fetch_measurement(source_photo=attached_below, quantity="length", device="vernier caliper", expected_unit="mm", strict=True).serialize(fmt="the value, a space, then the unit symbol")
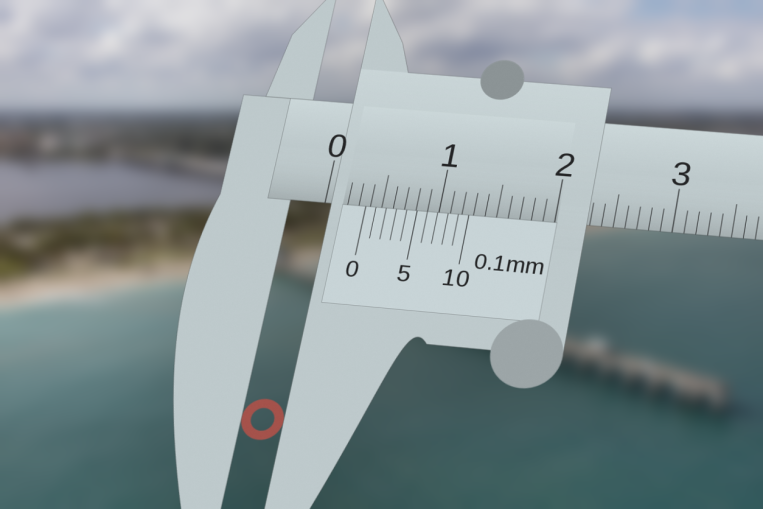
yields 3.6 mm
